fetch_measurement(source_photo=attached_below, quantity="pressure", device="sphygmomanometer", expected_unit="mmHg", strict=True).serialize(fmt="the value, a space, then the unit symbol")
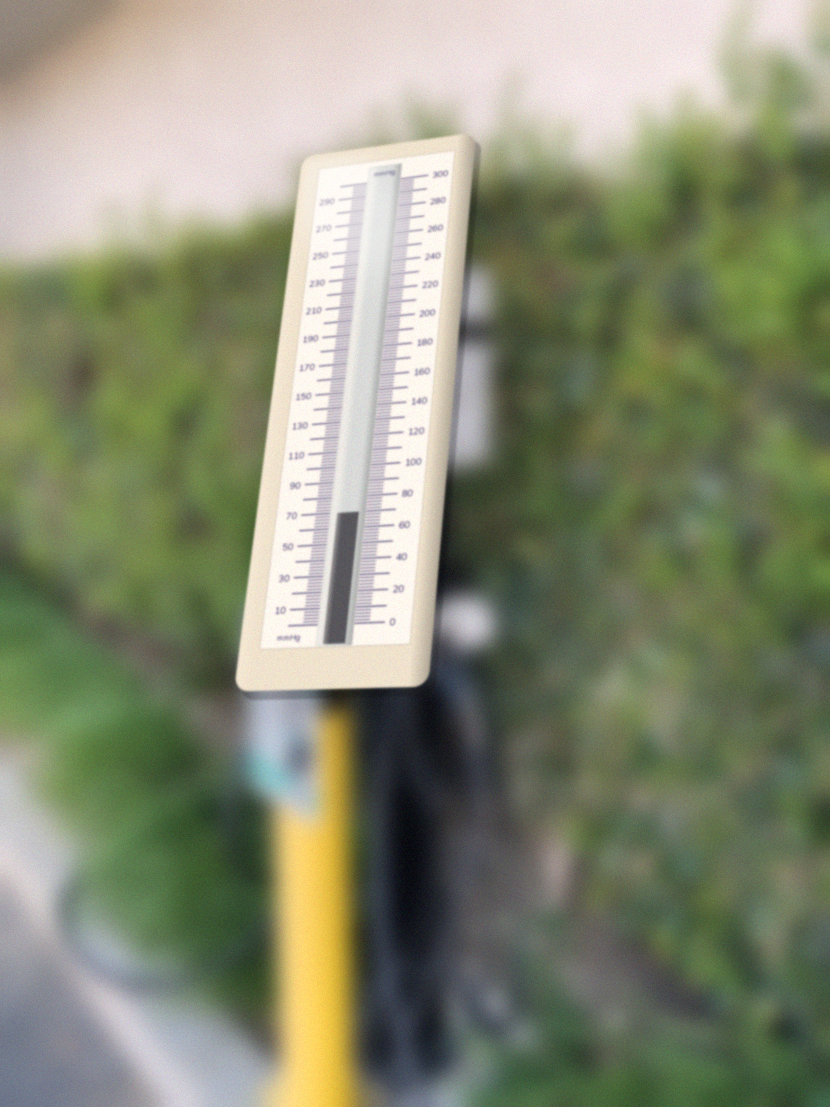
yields 70 mmHg
